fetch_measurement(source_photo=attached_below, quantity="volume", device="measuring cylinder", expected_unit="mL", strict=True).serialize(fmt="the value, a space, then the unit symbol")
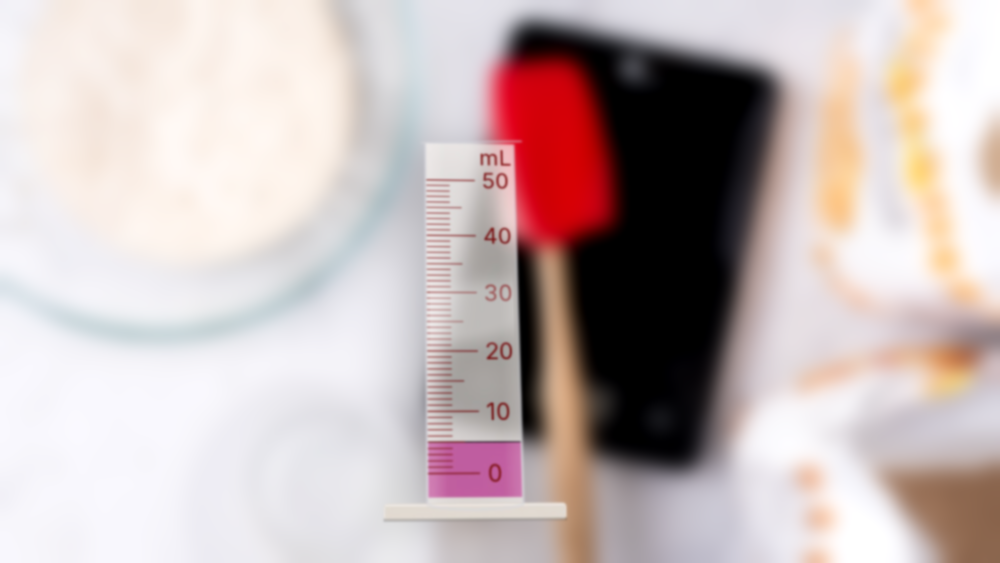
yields 5 mL
